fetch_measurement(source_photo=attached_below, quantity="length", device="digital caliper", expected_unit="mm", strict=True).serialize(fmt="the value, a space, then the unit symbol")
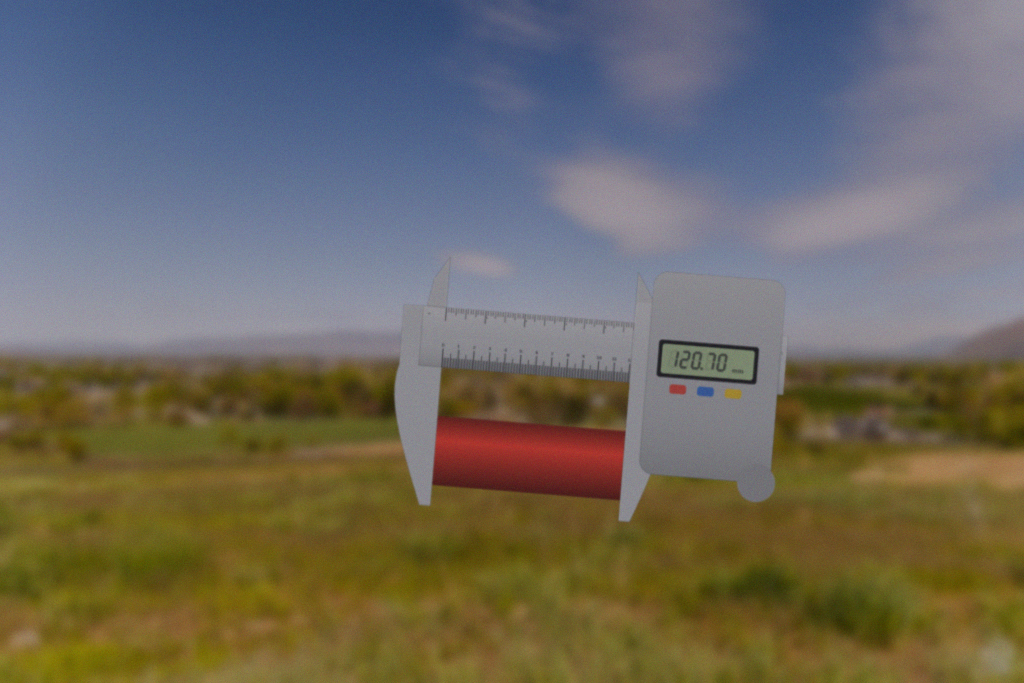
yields 120.70 mm
